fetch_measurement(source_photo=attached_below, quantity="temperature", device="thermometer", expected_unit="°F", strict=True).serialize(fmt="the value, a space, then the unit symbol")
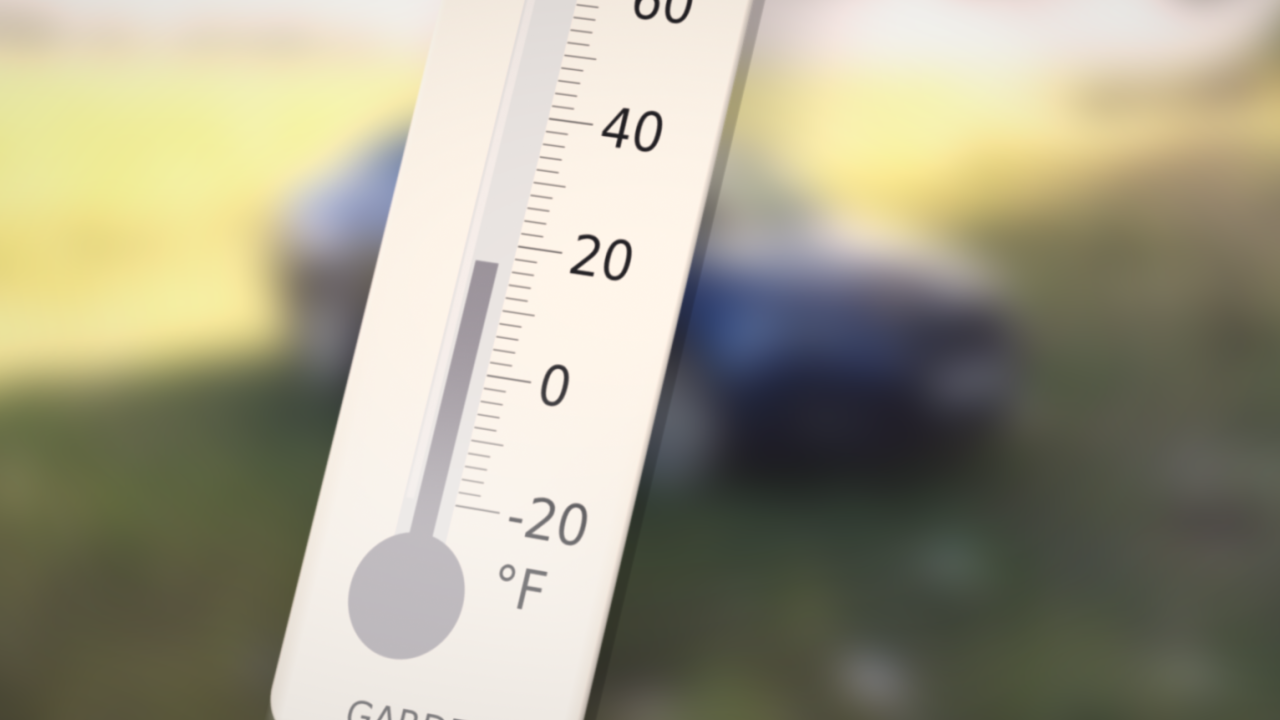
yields 17 °F
